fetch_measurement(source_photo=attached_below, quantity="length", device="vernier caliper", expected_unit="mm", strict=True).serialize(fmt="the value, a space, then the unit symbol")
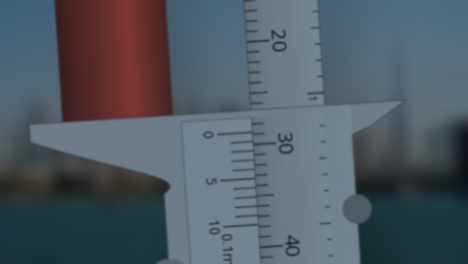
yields 28.8 mm
